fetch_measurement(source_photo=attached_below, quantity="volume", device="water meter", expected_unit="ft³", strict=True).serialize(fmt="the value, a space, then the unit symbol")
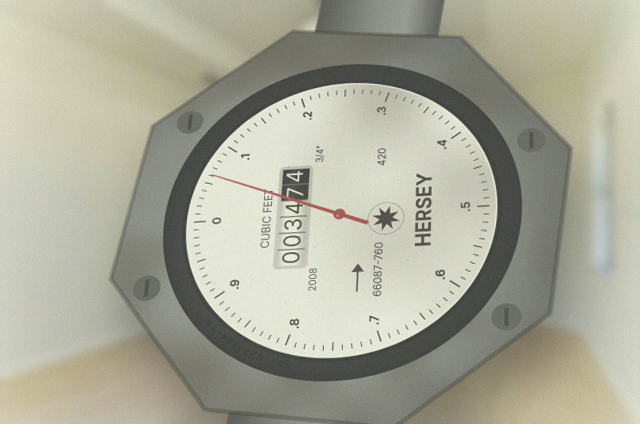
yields 3474.06 ft³
